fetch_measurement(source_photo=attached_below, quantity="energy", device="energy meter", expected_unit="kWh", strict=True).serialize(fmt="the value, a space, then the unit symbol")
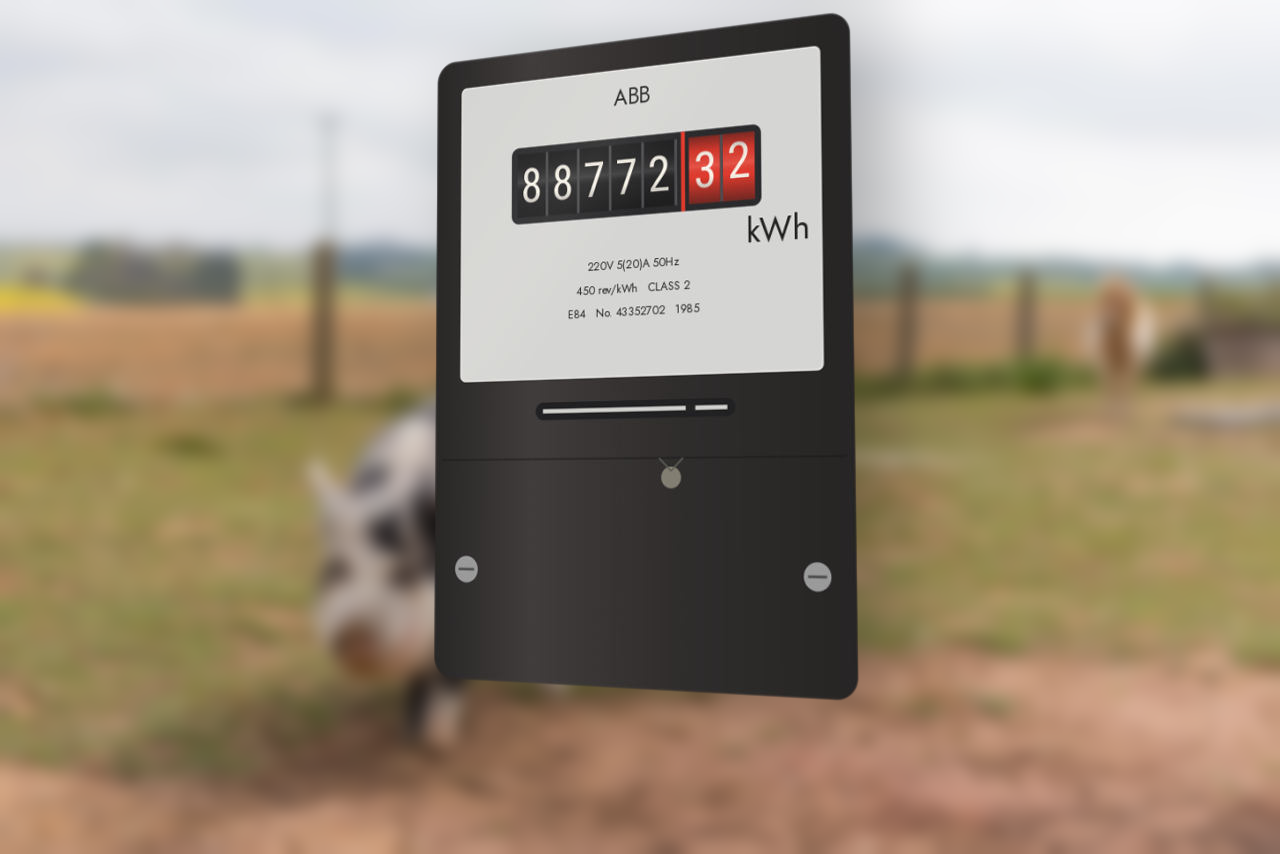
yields 88772.32 kWh
